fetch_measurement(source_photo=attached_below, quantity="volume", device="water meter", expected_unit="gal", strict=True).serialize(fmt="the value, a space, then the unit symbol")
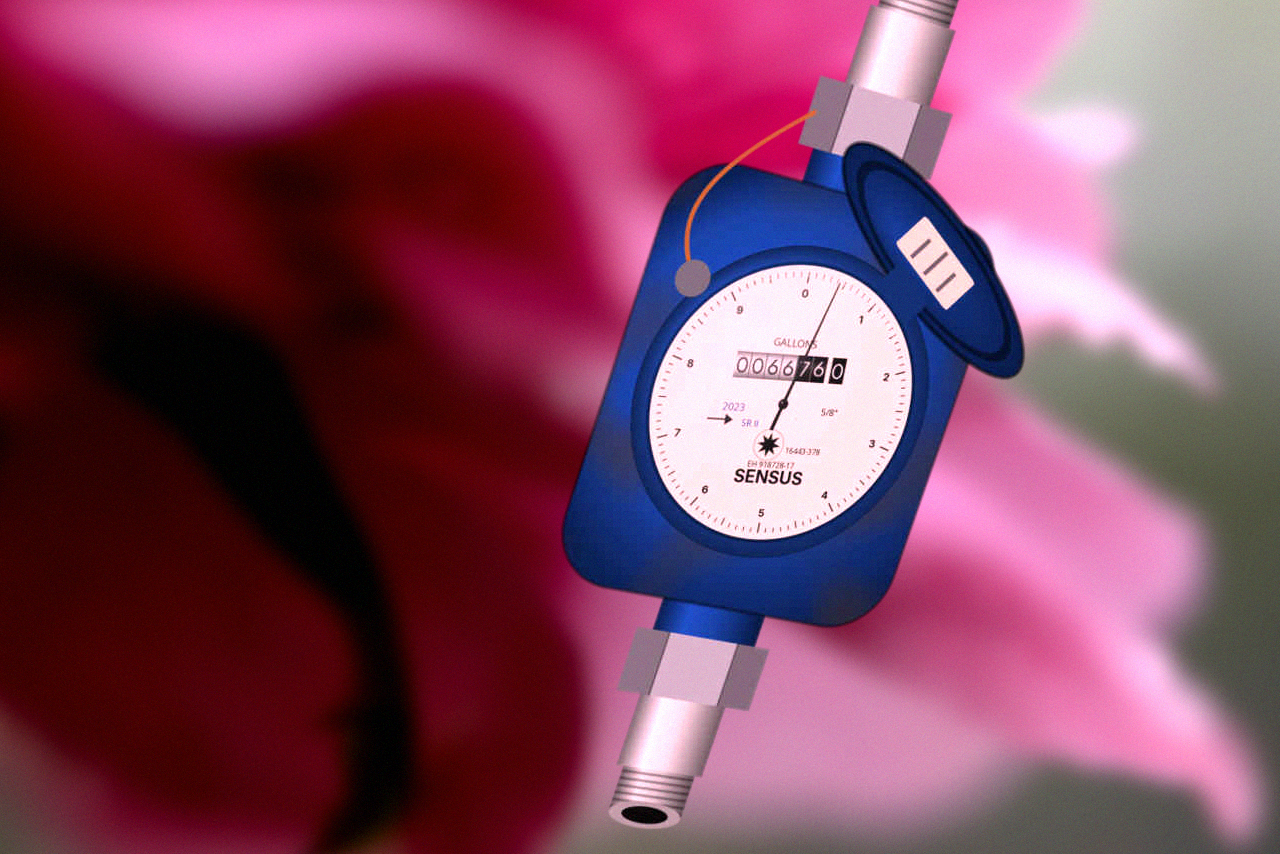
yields 66760.4 gal
